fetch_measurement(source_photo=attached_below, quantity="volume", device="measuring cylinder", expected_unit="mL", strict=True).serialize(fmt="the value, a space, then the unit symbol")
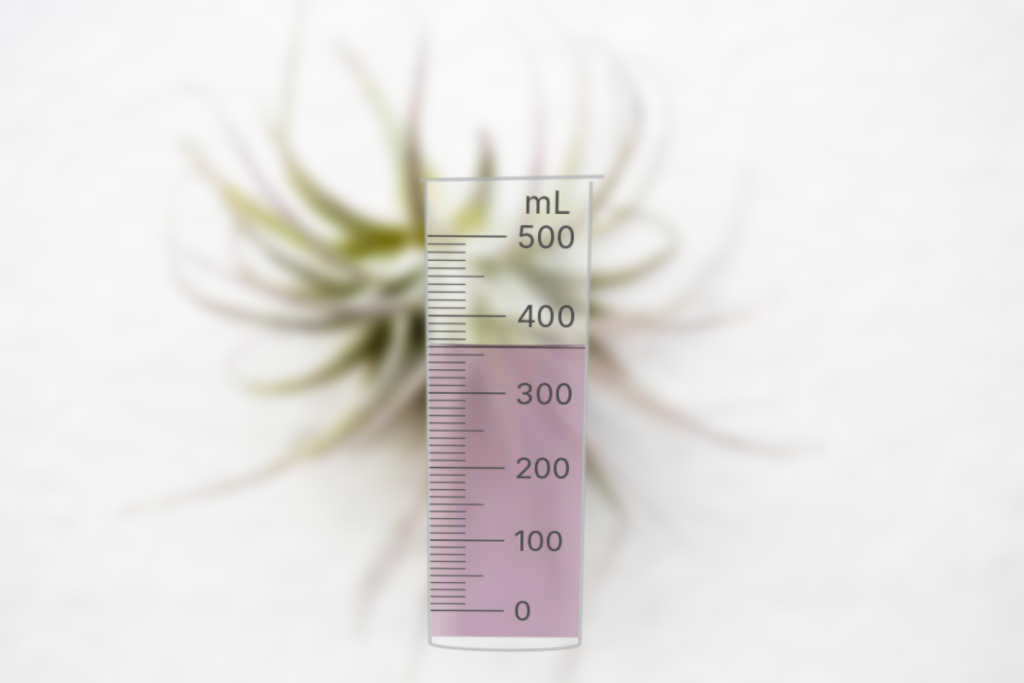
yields 360 mL
